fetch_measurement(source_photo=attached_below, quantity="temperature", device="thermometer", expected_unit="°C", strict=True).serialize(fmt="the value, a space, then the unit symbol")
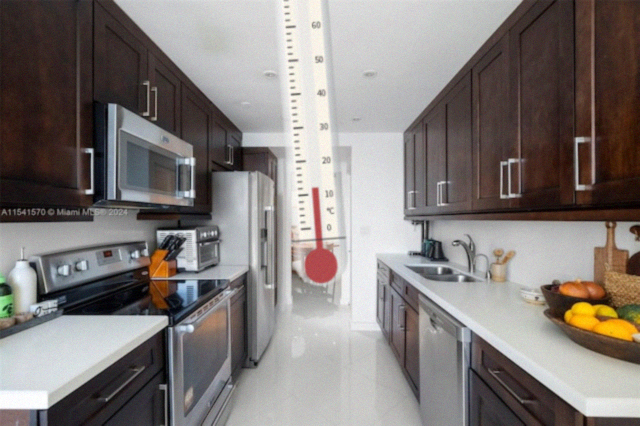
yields 12 °C
